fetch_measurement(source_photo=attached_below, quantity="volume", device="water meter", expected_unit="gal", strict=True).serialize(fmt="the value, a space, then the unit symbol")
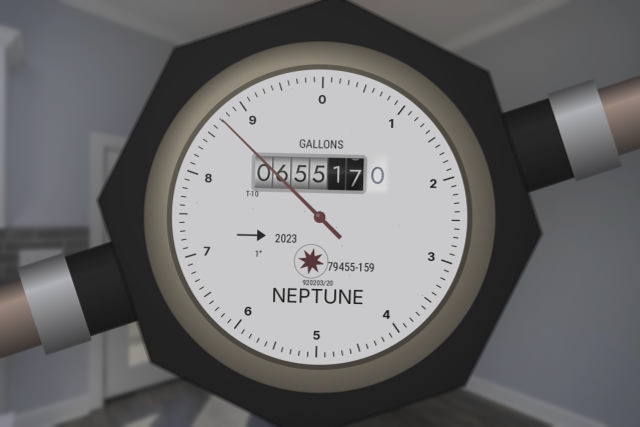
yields 655168.7 gal
